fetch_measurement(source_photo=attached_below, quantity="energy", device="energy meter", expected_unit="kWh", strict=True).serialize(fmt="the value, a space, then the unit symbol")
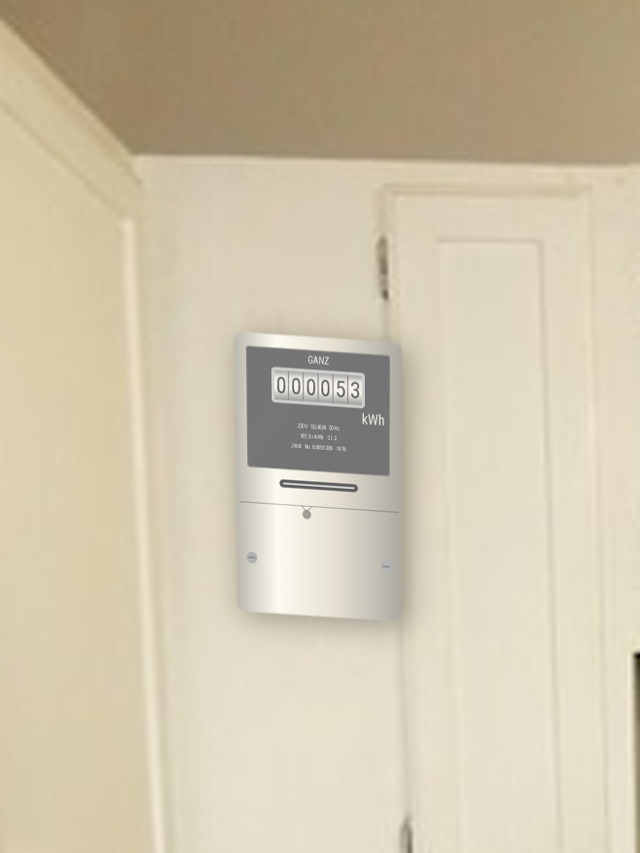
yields 53 kWh
